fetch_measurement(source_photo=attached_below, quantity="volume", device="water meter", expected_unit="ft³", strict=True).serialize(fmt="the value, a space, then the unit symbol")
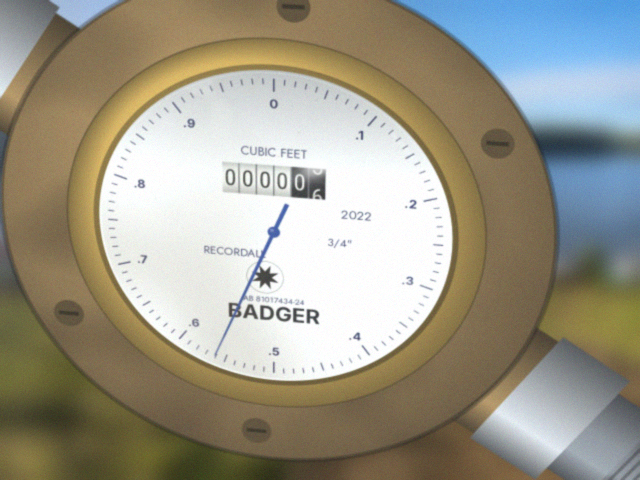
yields 5.56 ft³
